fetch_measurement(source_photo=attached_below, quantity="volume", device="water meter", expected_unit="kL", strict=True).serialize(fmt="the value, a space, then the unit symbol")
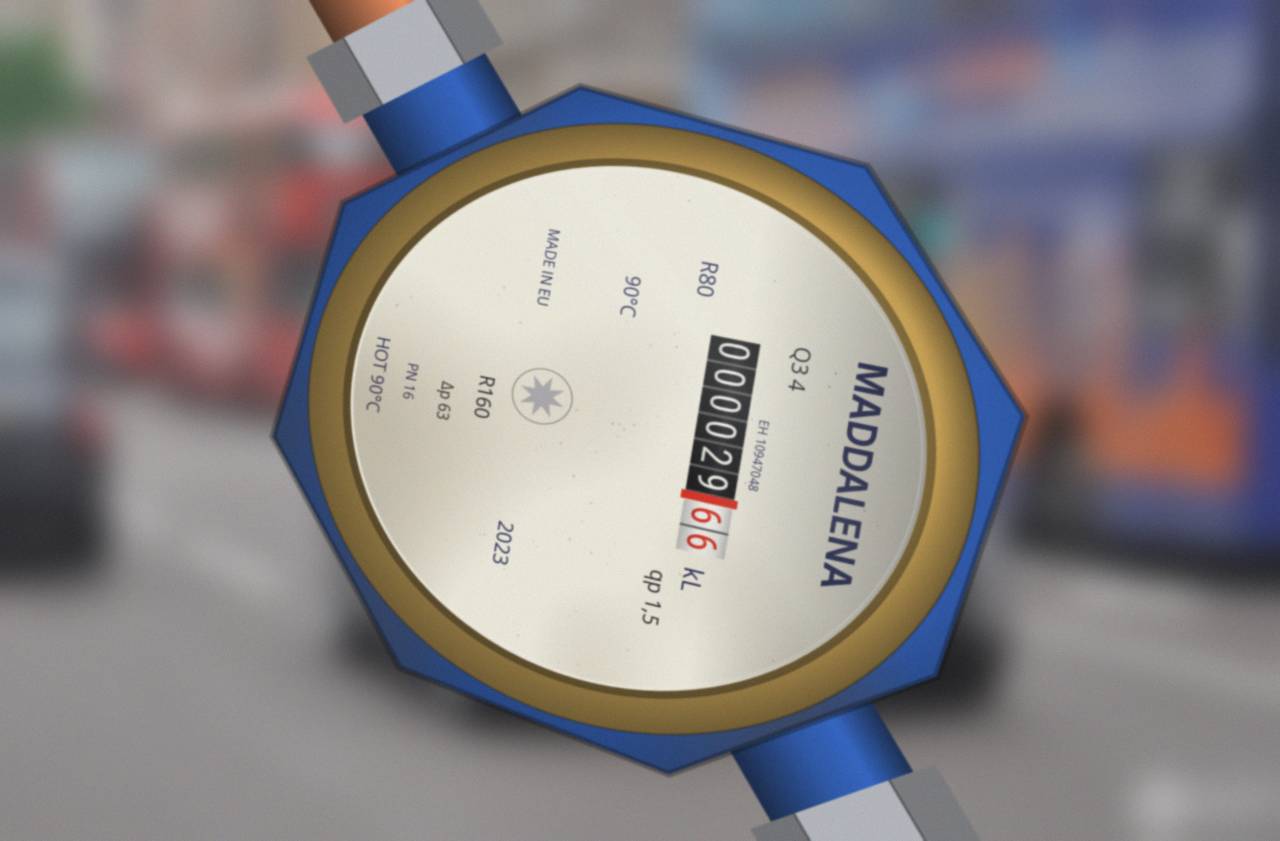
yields 29.66 kL
